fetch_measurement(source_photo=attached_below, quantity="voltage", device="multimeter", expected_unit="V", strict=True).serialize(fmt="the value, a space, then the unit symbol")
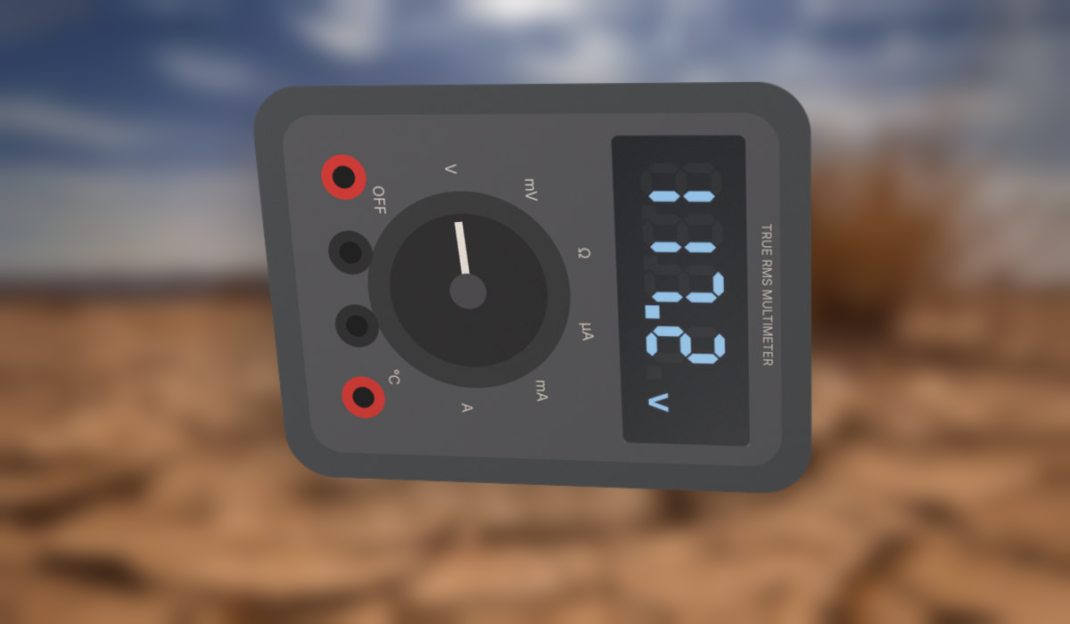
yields 117.2 V
